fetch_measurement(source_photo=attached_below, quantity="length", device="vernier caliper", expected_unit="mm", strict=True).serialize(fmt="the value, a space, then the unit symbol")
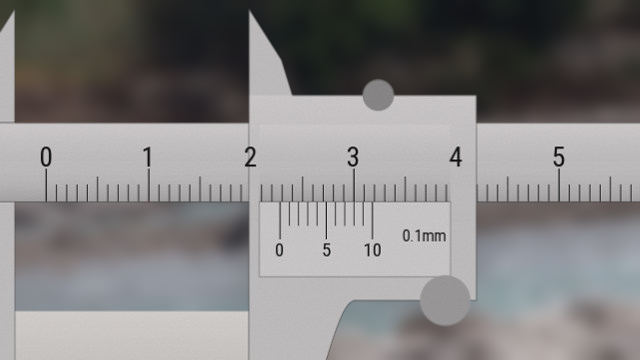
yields 22.8 mm
